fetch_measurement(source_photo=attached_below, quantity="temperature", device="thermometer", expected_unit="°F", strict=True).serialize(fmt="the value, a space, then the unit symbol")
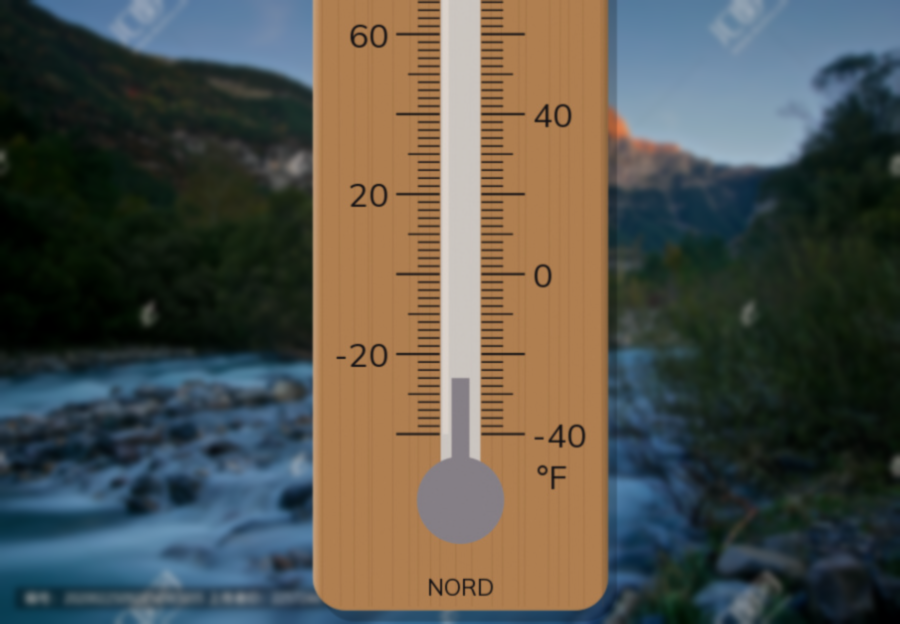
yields -26 °F
